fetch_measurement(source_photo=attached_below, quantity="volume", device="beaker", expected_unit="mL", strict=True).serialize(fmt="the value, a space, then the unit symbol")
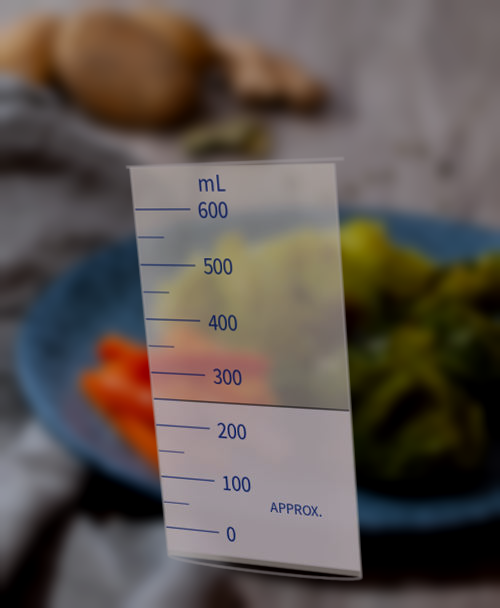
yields 250 mL
